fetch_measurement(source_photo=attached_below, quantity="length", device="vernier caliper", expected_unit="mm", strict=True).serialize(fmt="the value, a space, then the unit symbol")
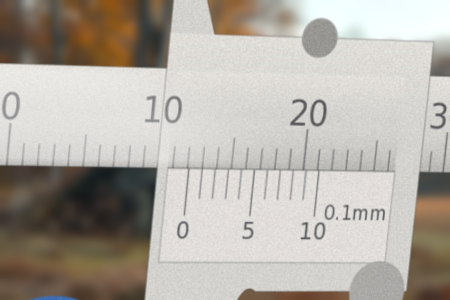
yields 12.1 mm
